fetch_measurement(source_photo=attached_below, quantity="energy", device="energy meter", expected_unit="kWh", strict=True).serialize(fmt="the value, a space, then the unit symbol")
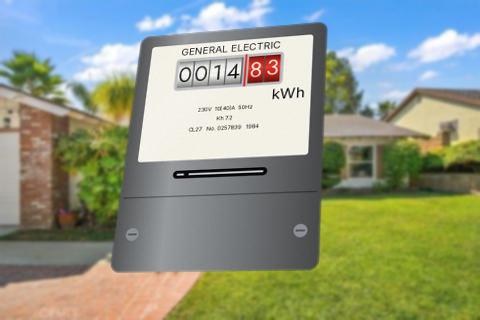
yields 14.83 kWh
